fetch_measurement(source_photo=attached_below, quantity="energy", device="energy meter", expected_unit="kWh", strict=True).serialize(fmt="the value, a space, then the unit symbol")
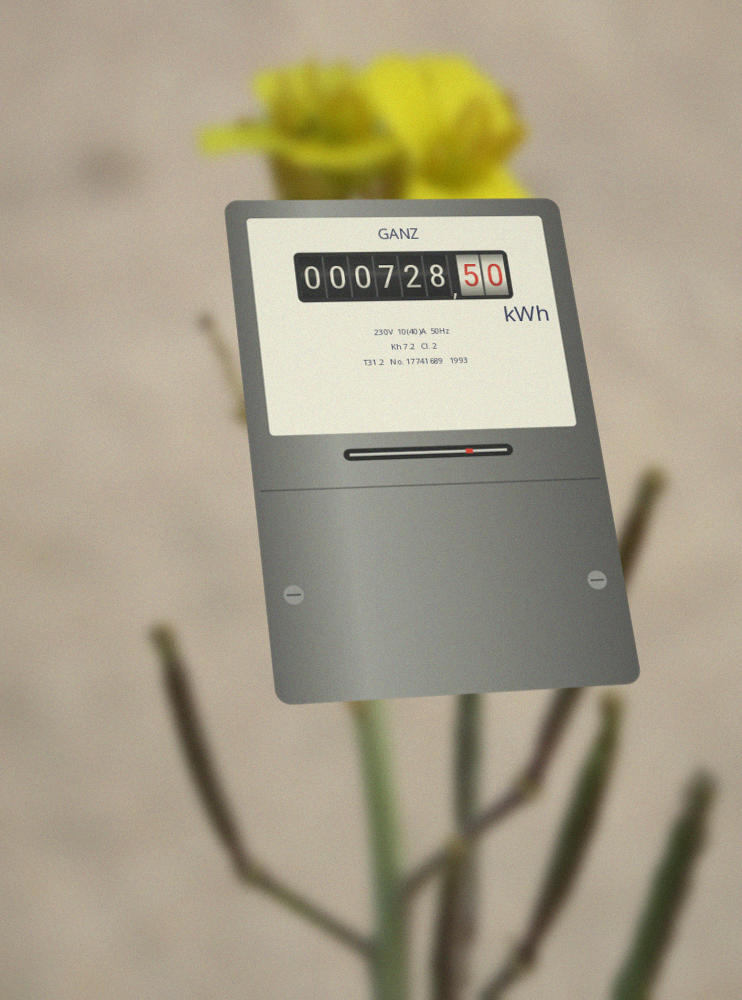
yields 728.50 kWh
